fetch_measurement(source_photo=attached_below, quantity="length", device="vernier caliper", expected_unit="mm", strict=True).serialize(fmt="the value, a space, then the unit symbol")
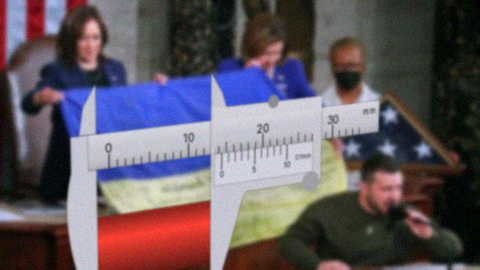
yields 14.4 mm
